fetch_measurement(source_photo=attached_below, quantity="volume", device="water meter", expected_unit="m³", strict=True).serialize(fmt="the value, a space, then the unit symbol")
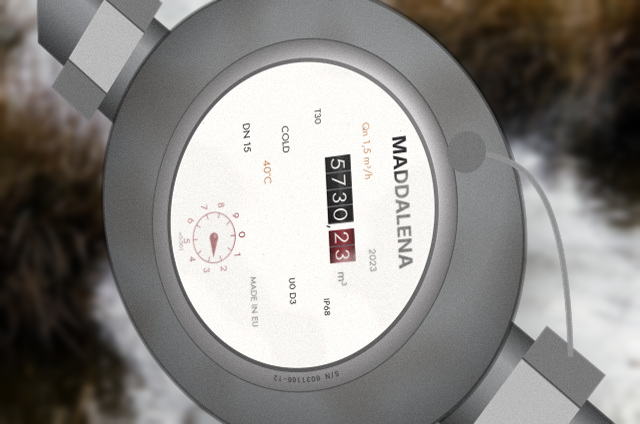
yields 5730.232 m³
